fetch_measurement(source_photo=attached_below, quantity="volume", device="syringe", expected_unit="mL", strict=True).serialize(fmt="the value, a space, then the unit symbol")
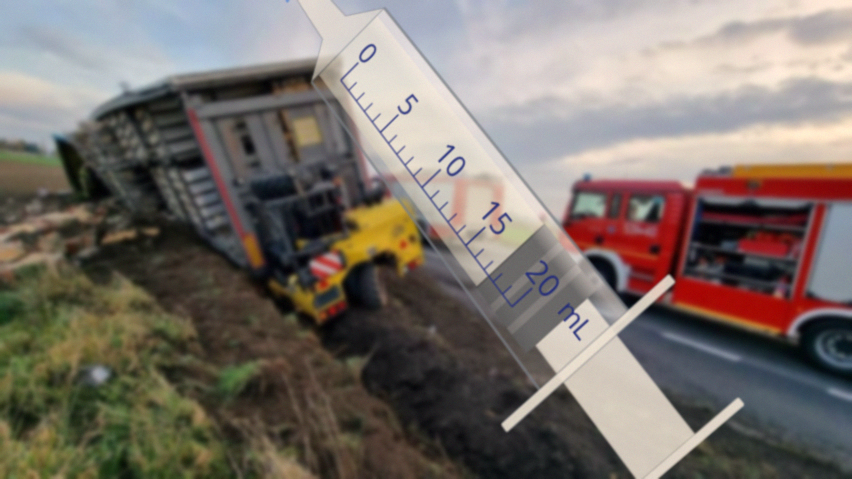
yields 17.5 mL
